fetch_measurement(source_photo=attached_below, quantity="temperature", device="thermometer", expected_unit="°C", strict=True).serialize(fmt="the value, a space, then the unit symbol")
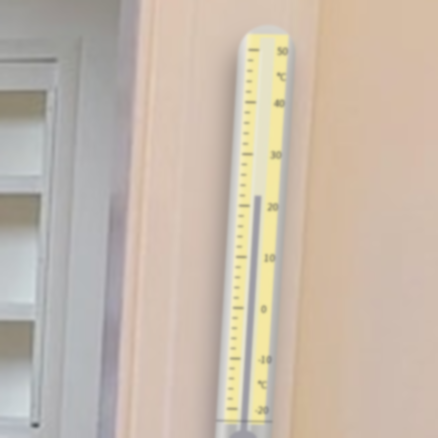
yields 22 °C
